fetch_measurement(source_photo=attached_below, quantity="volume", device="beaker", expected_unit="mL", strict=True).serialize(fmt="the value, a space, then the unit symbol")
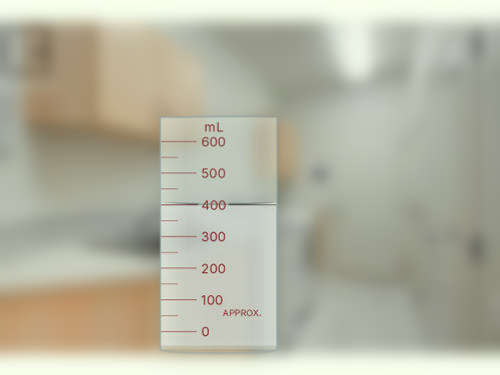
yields 400 mL
